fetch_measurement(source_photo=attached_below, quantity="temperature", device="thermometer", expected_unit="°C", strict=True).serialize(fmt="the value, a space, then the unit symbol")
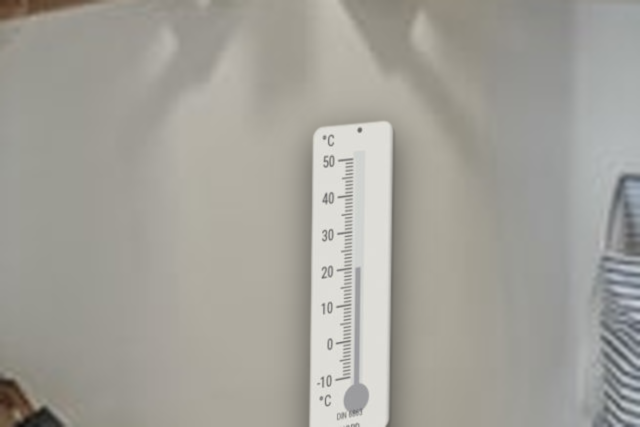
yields 20 °C
